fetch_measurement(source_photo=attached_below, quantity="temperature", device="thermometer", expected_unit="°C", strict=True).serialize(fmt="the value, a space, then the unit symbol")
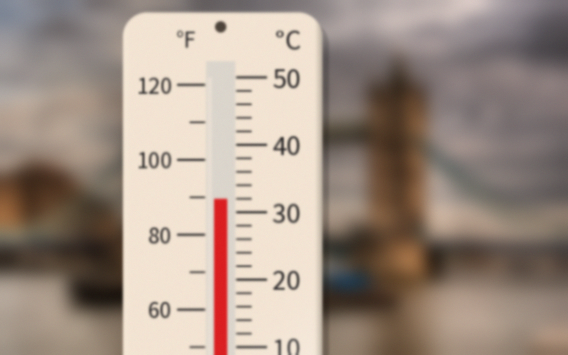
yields 32 °C
